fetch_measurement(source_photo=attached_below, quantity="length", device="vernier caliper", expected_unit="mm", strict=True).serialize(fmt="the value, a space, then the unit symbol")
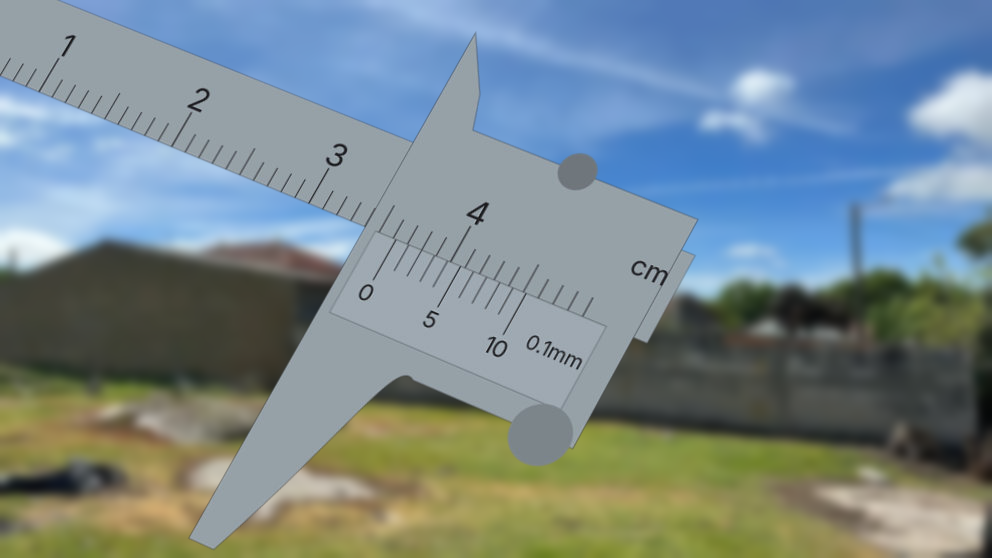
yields 36.2 mm
